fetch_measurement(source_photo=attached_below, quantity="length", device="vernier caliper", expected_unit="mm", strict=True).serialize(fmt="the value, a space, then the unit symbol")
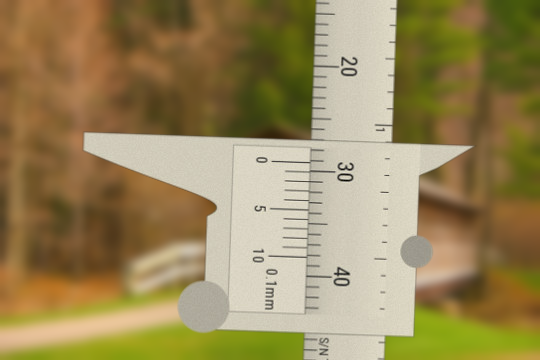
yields 29.2 mm
